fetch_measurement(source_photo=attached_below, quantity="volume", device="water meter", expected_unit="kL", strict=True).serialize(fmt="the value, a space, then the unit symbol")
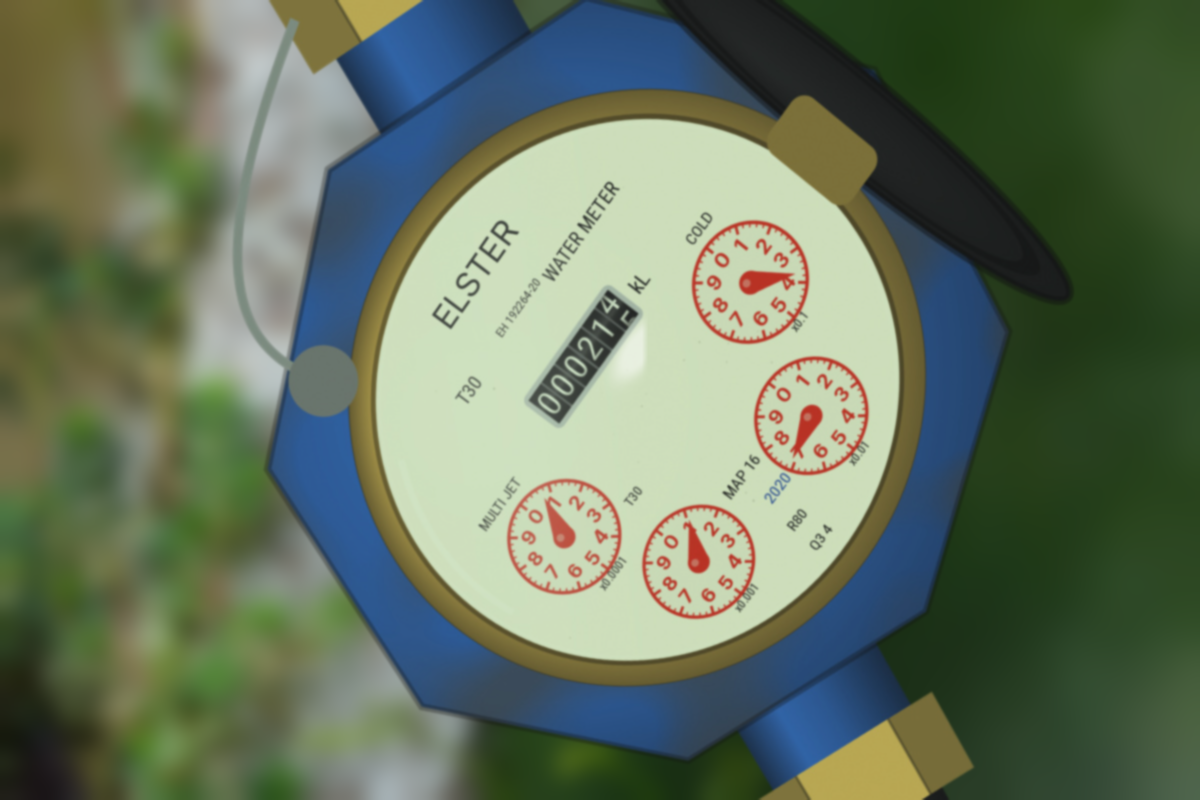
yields 214.3710 kL
